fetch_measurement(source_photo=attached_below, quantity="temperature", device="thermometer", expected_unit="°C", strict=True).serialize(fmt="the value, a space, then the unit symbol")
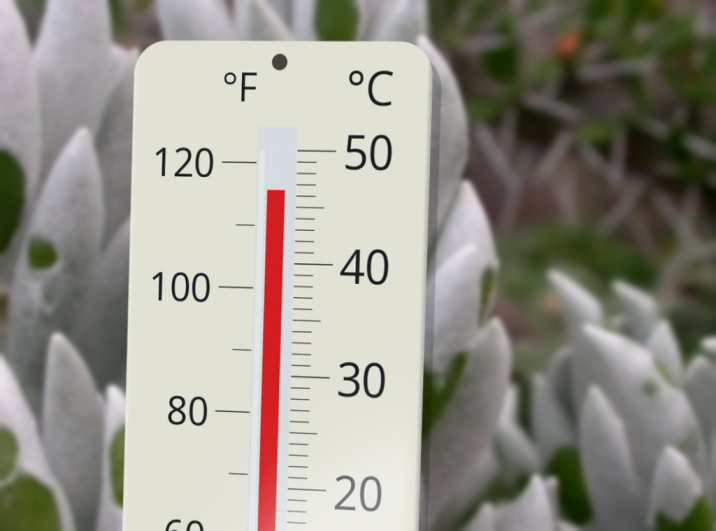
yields 46.5 °C
